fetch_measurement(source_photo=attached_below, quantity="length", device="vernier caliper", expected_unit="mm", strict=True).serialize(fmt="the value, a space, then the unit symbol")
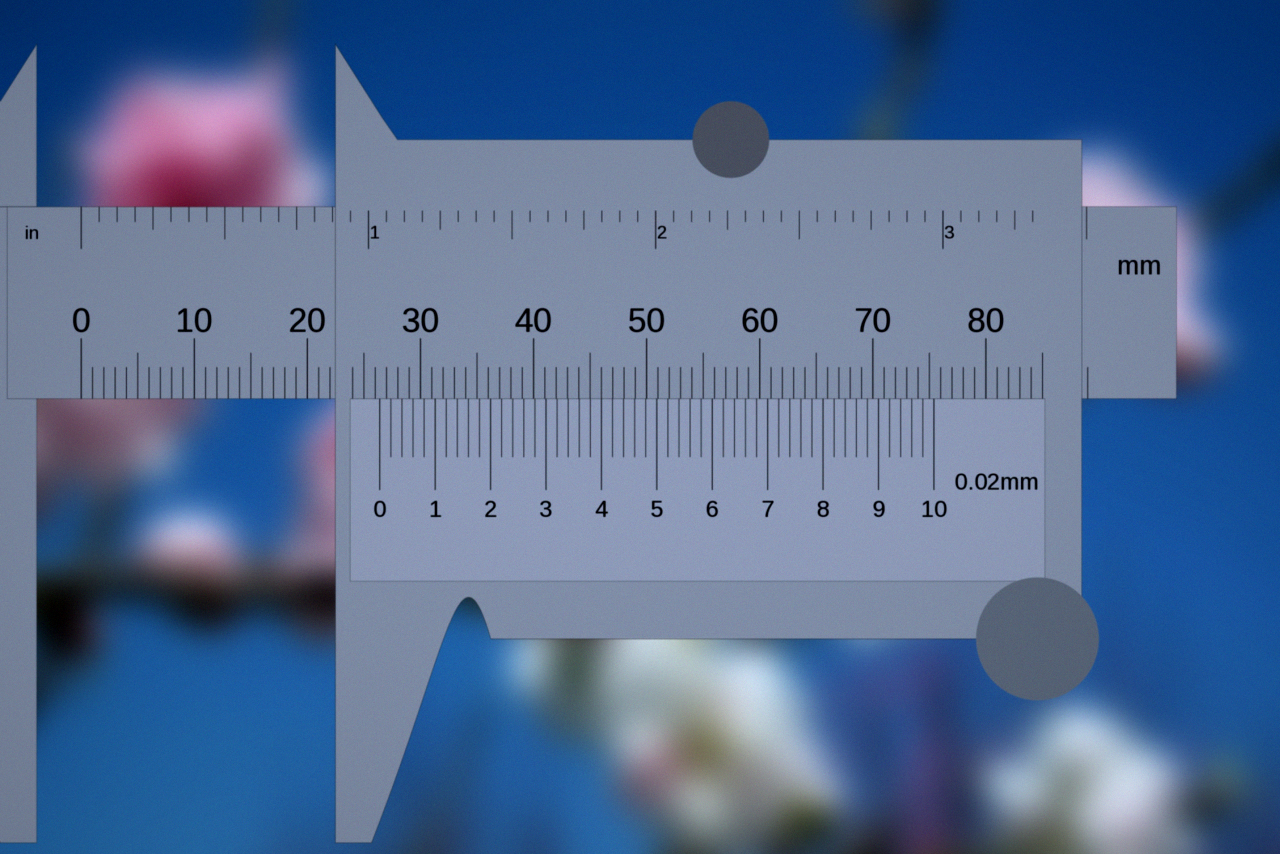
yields 26.4 mm
